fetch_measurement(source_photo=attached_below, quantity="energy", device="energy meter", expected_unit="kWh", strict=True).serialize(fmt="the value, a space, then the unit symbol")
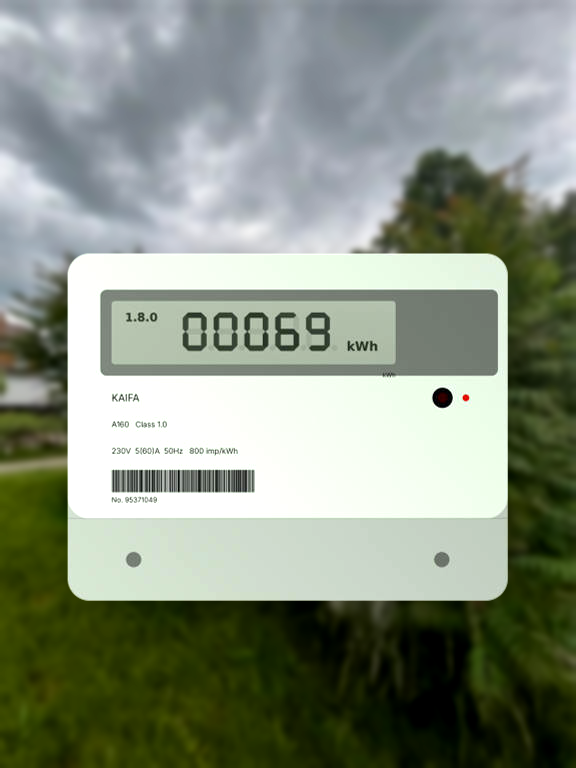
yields 69 kWh
